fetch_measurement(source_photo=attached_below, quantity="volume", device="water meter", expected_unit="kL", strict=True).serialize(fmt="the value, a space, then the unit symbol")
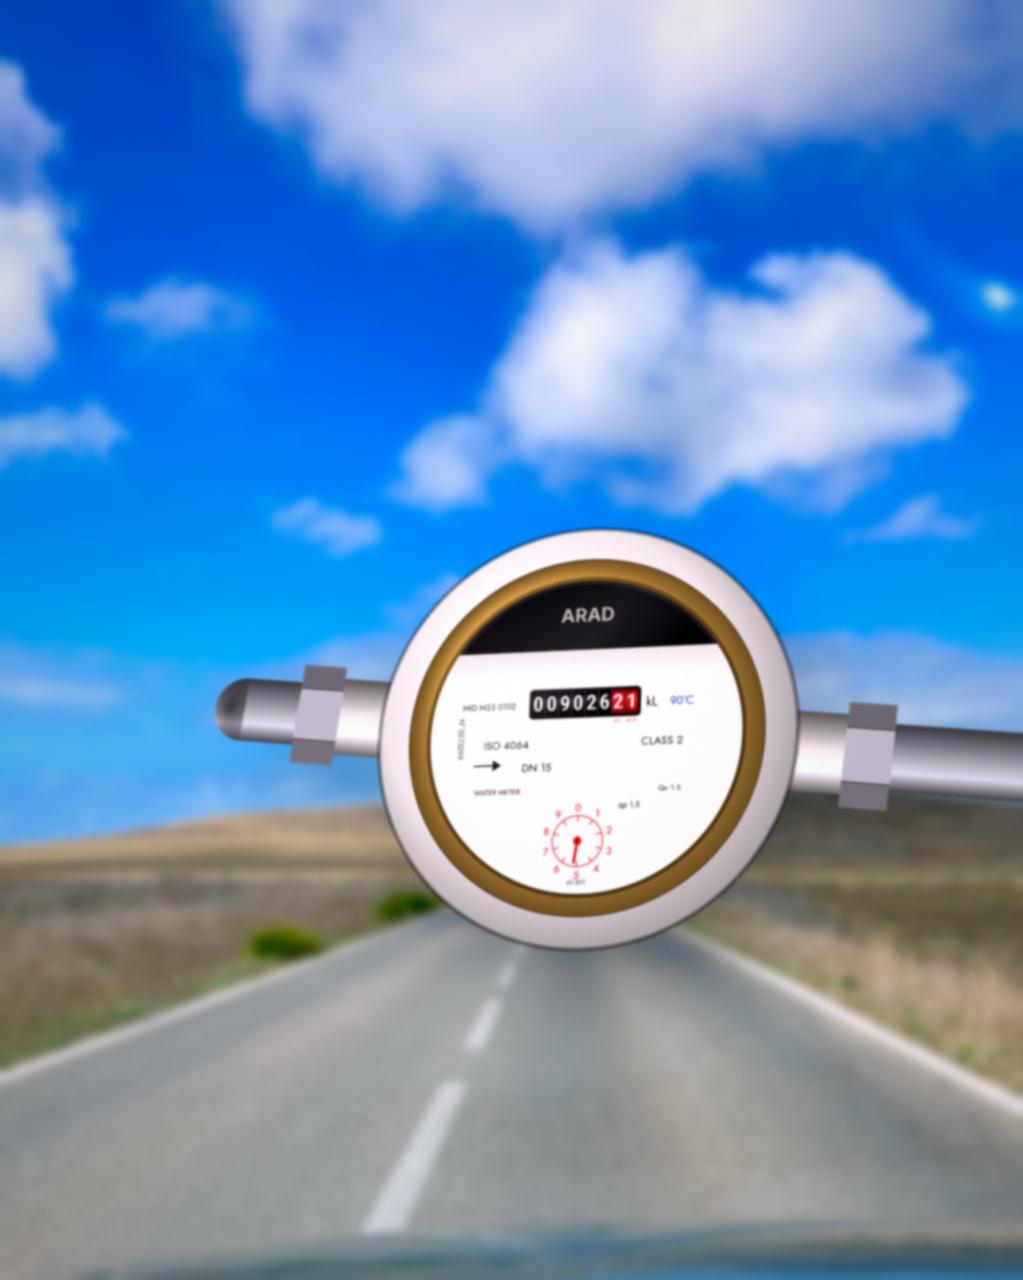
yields 9026.215 kL
